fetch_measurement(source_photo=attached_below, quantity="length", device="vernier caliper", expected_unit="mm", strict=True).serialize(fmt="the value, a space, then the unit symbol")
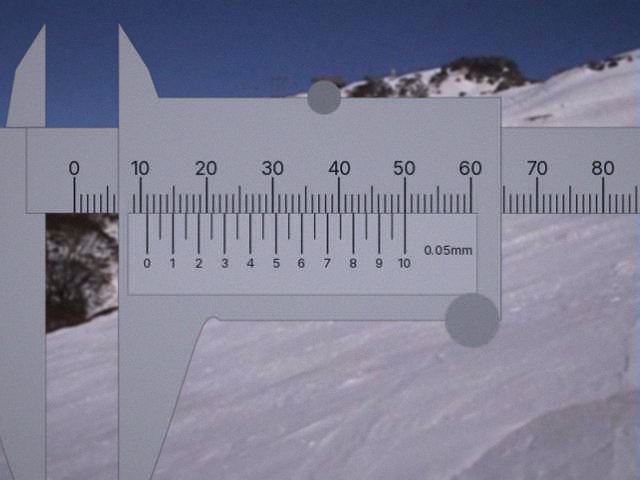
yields 11.0 mm
